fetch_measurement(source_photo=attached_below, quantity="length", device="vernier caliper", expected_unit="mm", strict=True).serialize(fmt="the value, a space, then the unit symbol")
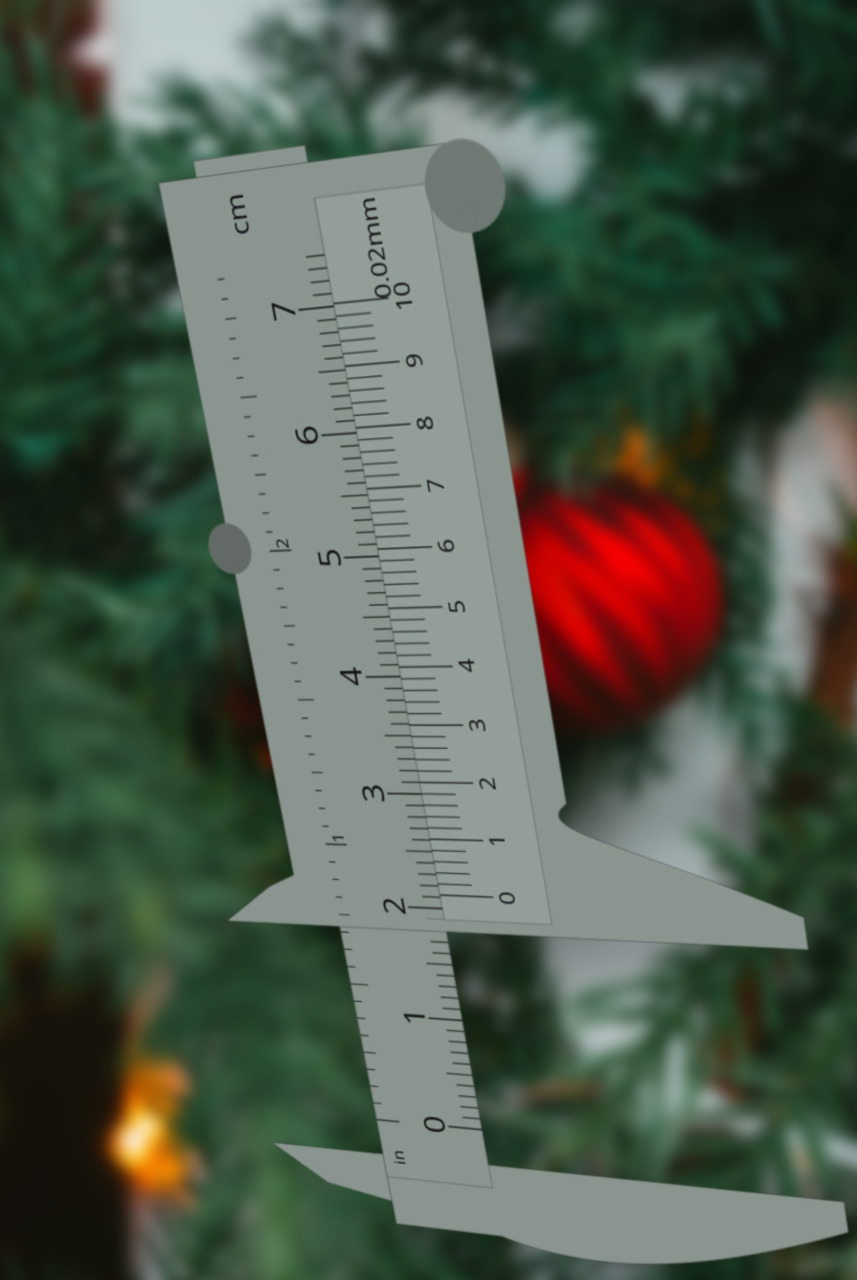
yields 21.2 mm
